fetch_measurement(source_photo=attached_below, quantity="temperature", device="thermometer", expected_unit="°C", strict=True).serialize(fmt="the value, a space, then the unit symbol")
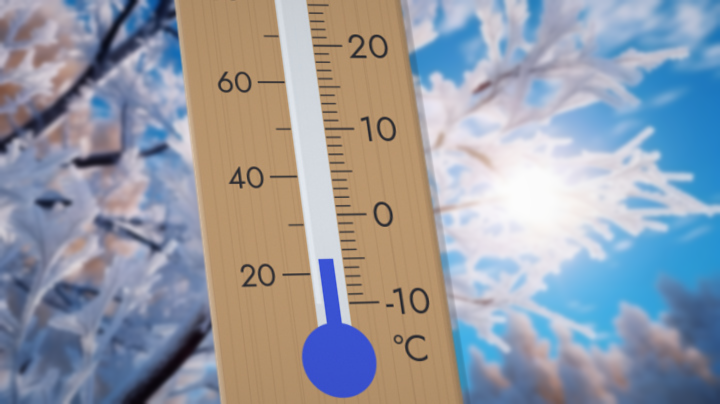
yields -5 °C
